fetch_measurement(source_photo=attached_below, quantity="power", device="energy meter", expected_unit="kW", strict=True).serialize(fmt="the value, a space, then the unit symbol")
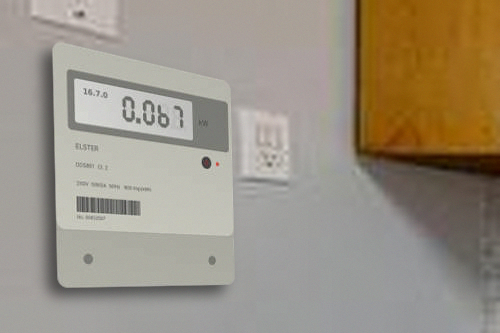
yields 0.067 kW
